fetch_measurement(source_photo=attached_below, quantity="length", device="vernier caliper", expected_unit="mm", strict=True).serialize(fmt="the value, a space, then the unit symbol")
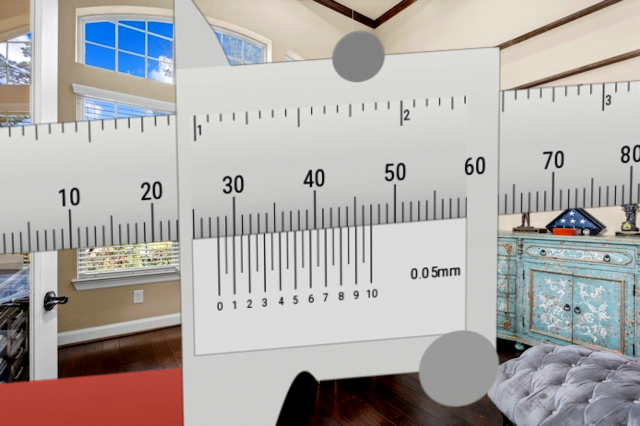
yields 28.0 mm
